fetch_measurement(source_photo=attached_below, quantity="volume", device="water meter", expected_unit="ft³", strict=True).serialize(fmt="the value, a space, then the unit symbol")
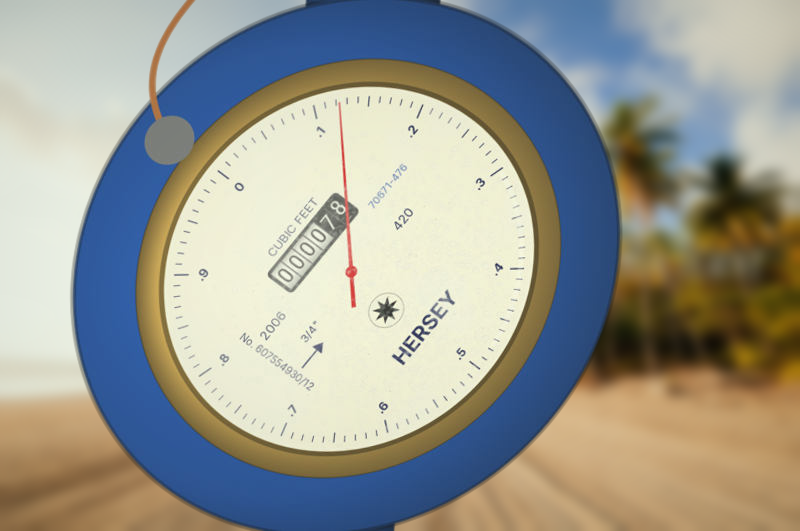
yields 78.12 ft³
